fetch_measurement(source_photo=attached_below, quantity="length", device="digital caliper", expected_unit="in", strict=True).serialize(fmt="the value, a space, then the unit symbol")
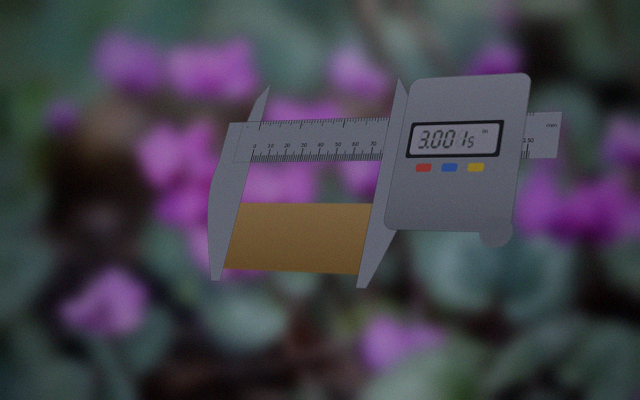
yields 3.0015 in
